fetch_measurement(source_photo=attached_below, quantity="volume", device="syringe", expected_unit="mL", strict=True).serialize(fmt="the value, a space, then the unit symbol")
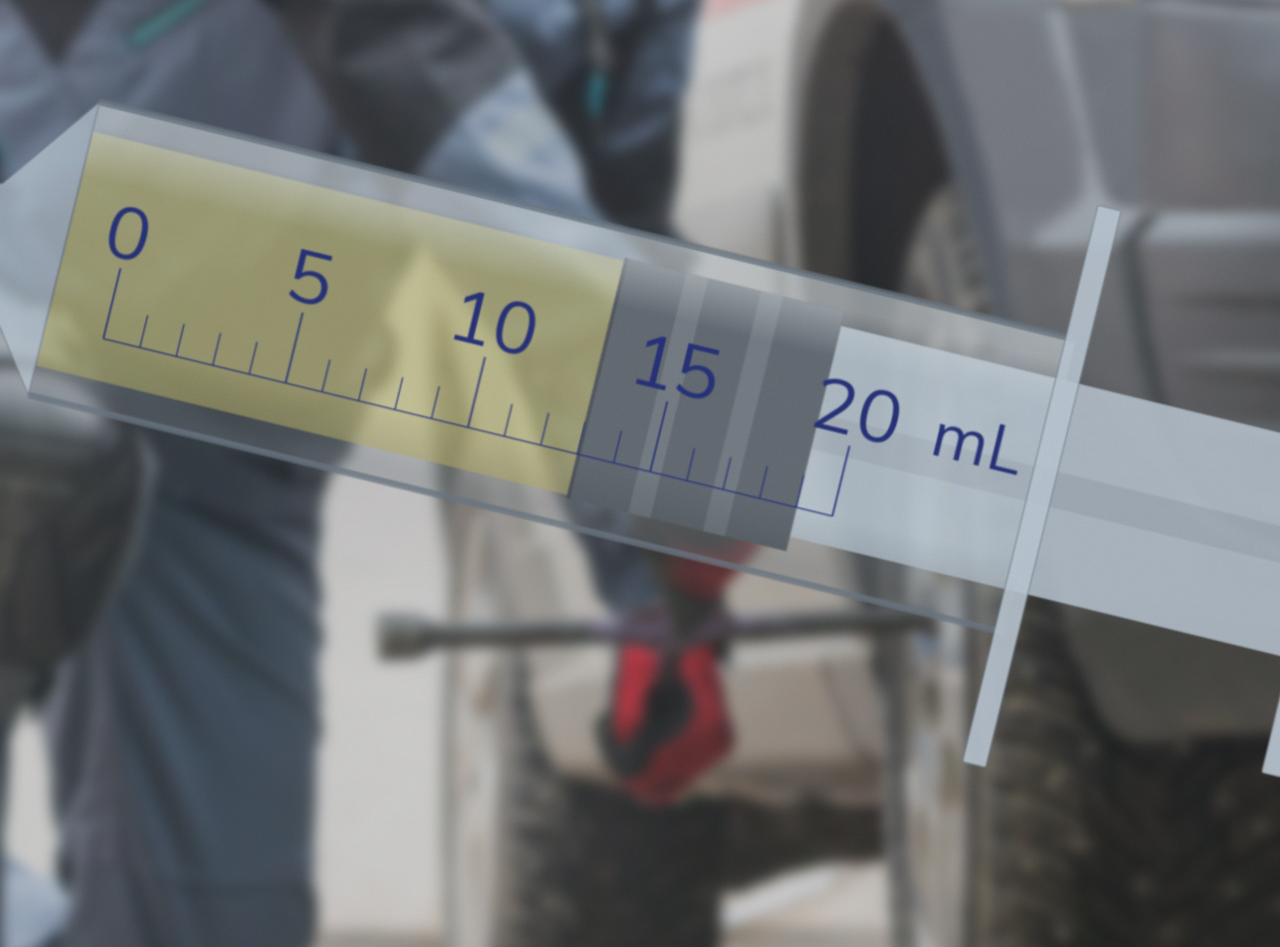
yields 13 mL
